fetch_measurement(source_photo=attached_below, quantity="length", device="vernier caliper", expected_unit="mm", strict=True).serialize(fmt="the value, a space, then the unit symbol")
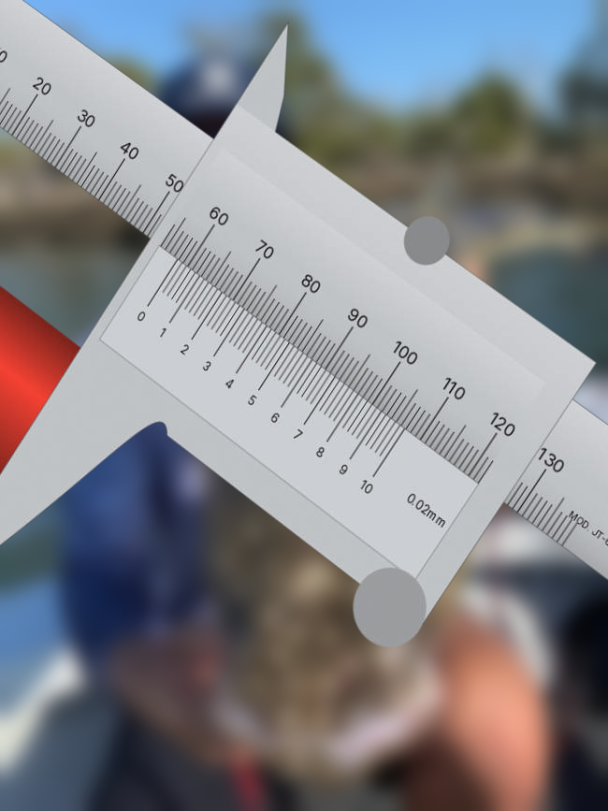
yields 57.8 mm
